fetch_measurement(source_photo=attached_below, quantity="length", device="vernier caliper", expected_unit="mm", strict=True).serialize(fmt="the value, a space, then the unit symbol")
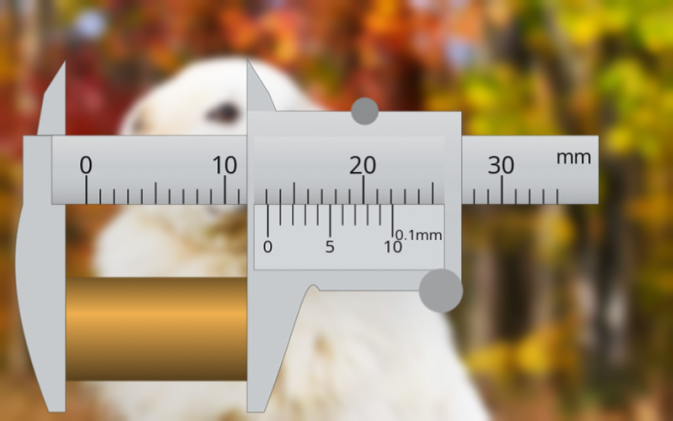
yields 13.1 mm
